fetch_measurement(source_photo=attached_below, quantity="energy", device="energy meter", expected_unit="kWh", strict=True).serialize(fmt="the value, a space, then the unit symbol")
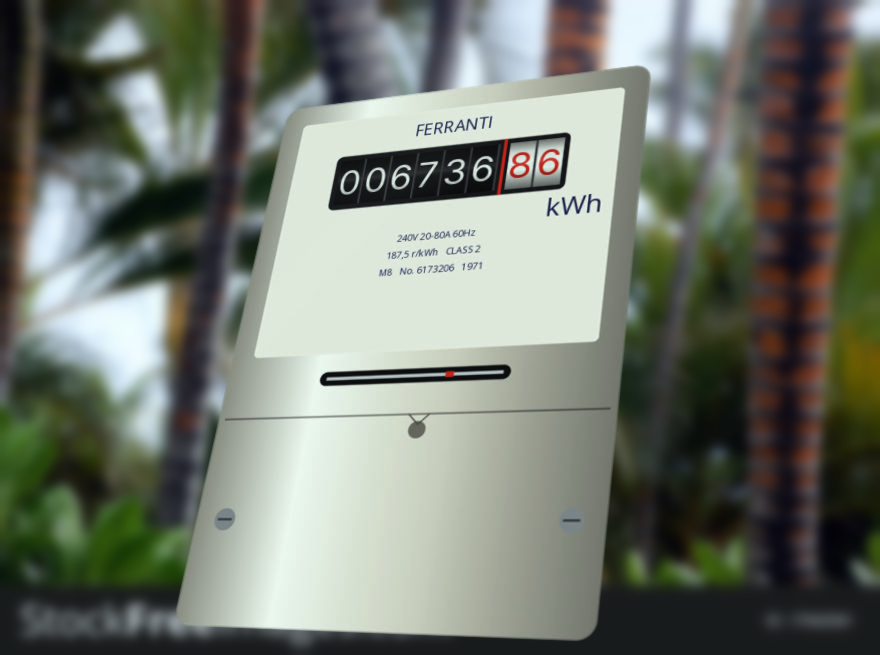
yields 6736.86 kWh
